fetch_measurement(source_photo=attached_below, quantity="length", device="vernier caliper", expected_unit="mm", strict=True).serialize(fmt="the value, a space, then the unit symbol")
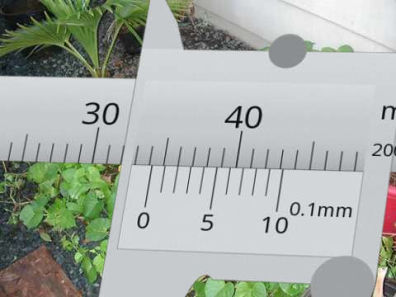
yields 34.2 mm
